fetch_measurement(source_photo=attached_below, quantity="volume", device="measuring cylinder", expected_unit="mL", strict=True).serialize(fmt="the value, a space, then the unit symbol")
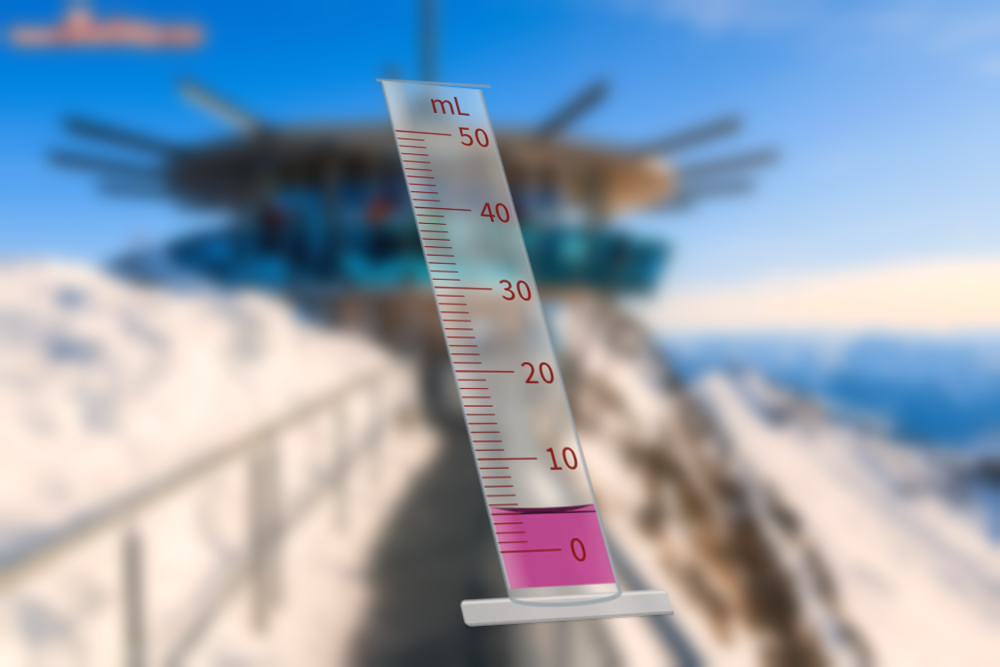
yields 4 mL
